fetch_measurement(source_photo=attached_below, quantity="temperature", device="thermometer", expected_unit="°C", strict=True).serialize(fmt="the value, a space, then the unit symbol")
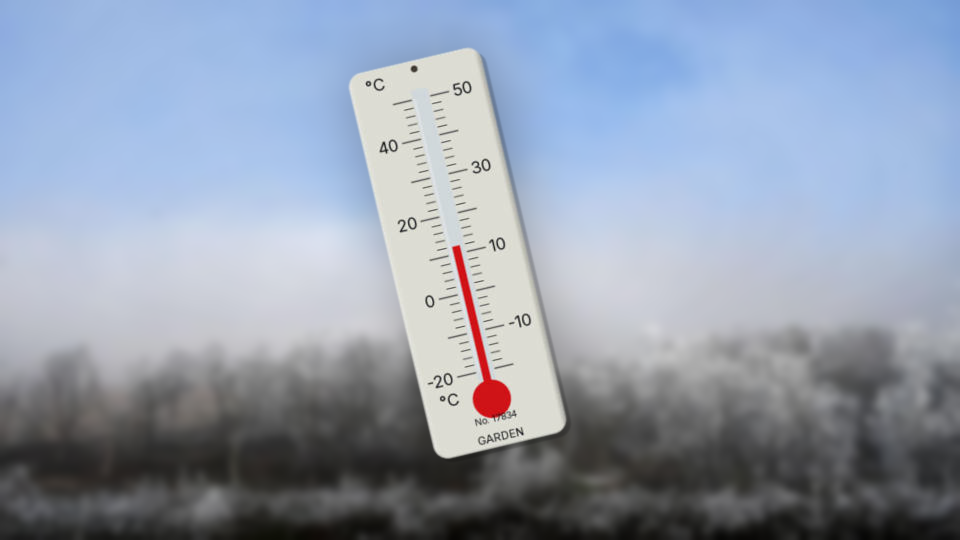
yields 12 °C
